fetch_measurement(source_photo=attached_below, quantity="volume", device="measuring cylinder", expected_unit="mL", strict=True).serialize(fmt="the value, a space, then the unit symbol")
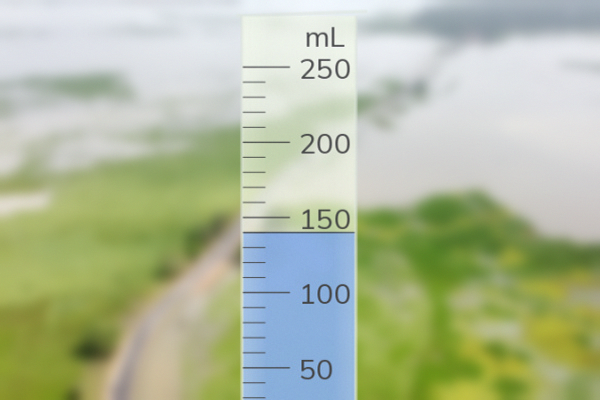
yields 140 mL
